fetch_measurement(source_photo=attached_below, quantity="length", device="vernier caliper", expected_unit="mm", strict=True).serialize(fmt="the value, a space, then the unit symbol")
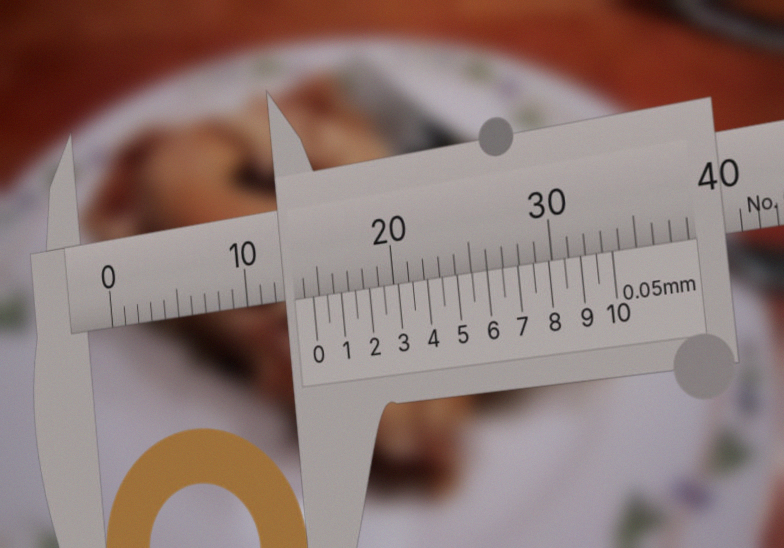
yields 14.6 mm
